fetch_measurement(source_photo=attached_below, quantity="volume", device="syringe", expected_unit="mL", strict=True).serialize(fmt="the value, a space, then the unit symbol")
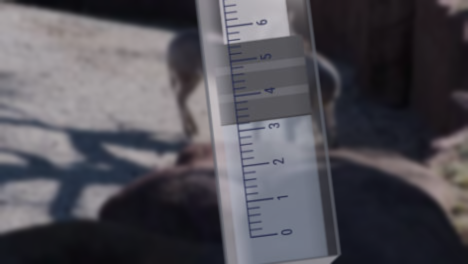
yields 3.2 mL
